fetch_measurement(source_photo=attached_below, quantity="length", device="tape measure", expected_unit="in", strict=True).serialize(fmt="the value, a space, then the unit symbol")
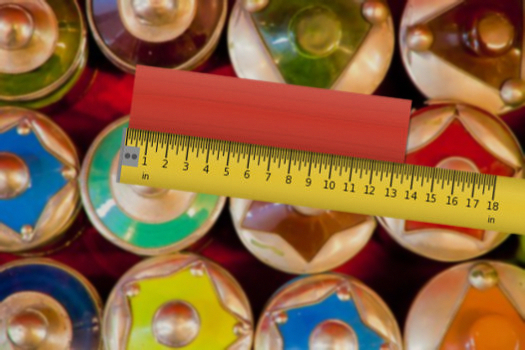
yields 13.5 in
